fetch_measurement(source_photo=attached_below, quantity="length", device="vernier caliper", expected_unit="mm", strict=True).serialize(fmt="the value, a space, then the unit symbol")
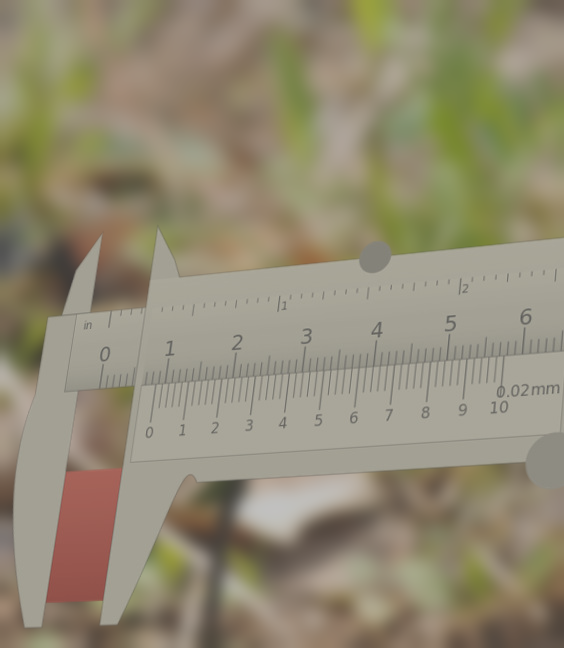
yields 8.6 mm
